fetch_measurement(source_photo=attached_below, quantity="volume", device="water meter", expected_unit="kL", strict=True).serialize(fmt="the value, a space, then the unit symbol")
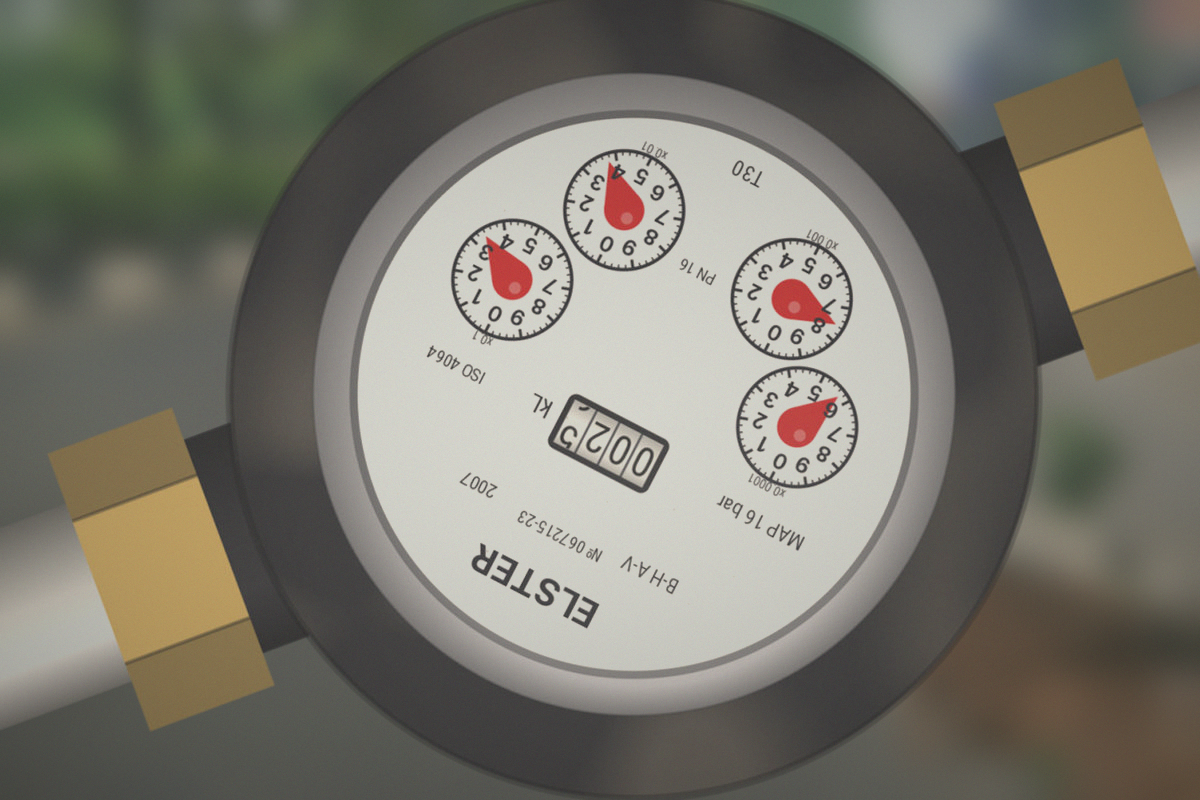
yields 25.3375 kL
